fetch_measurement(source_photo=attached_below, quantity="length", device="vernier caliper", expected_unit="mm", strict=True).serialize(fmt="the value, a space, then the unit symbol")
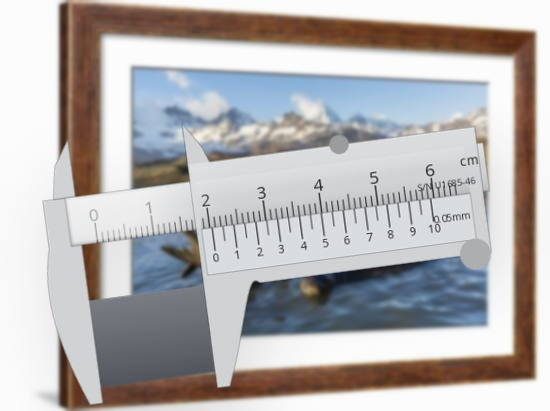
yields 20.4 mm
